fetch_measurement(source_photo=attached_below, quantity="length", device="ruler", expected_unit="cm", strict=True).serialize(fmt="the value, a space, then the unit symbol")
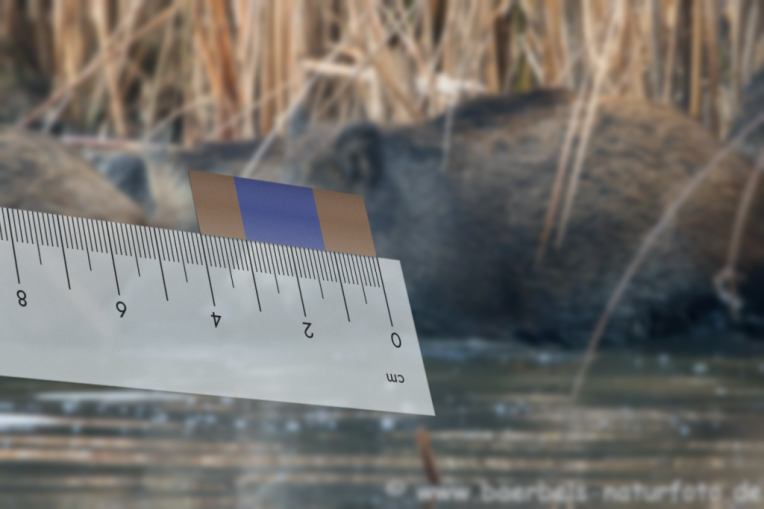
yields 4 cm
